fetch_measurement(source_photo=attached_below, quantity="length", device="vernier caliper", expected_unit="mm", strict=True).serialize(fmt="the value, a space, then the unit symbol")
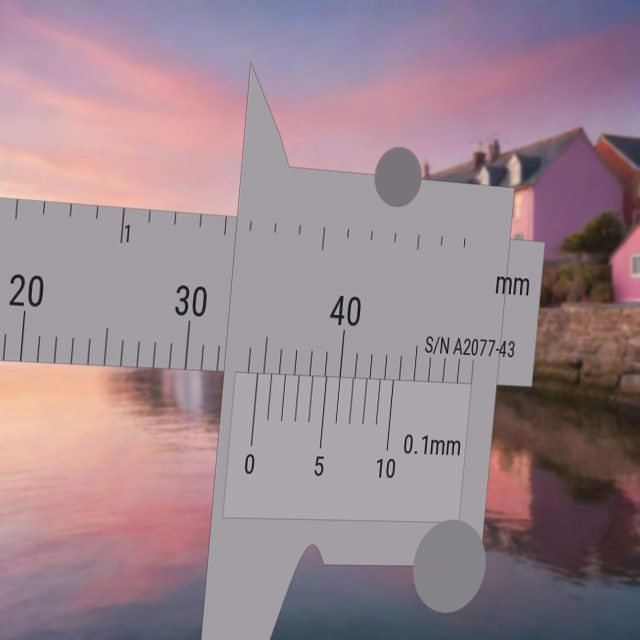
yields 34.6 mm
